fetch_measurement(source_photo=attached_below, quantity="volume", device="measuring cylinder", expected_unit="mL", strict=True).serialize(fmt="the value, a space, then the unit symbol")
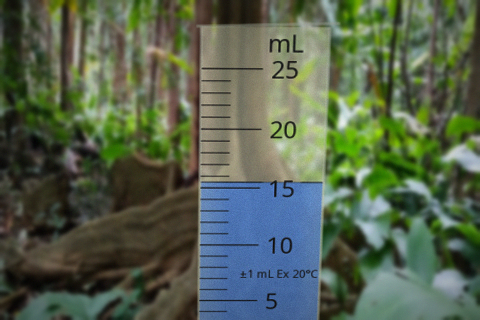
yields 15.5 mL
